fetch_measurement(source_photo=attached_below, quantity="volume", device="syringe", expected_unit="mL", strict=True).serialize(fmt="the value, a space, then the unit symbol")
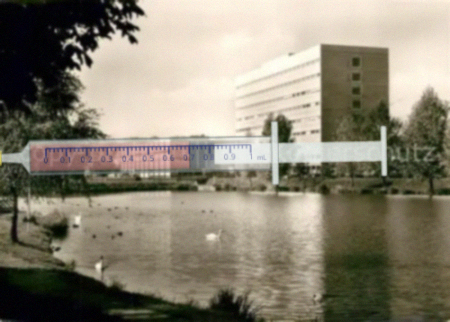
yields 0.7 mL
